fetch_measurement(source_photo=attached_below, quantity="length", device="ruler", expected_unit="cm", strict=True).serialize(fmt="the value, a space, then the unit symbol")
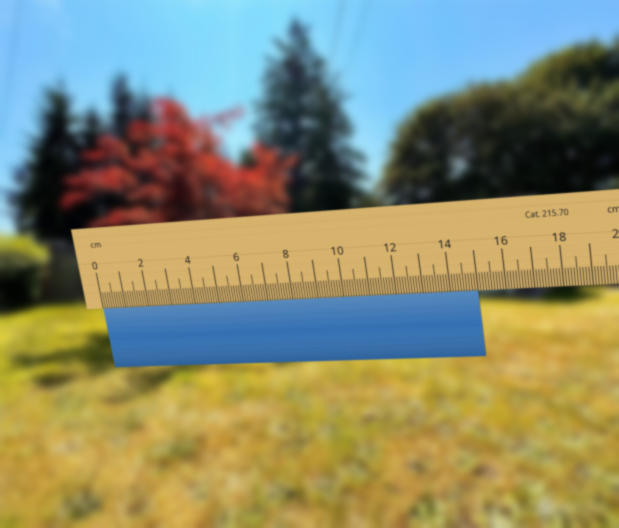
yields 15 cm
